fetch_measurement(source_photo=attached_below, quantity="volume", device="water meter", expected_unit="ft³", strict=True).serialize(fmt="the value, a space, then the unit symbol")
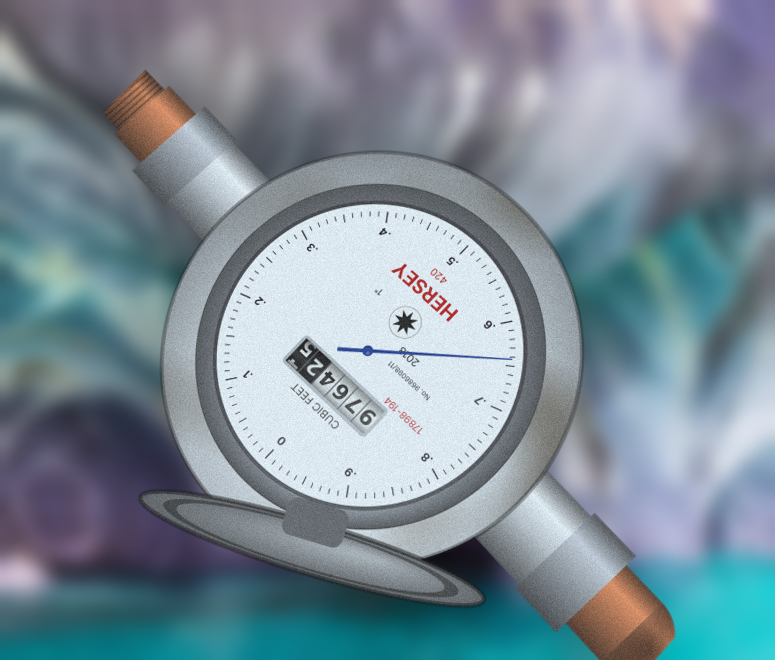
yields 976424.64 ft³
